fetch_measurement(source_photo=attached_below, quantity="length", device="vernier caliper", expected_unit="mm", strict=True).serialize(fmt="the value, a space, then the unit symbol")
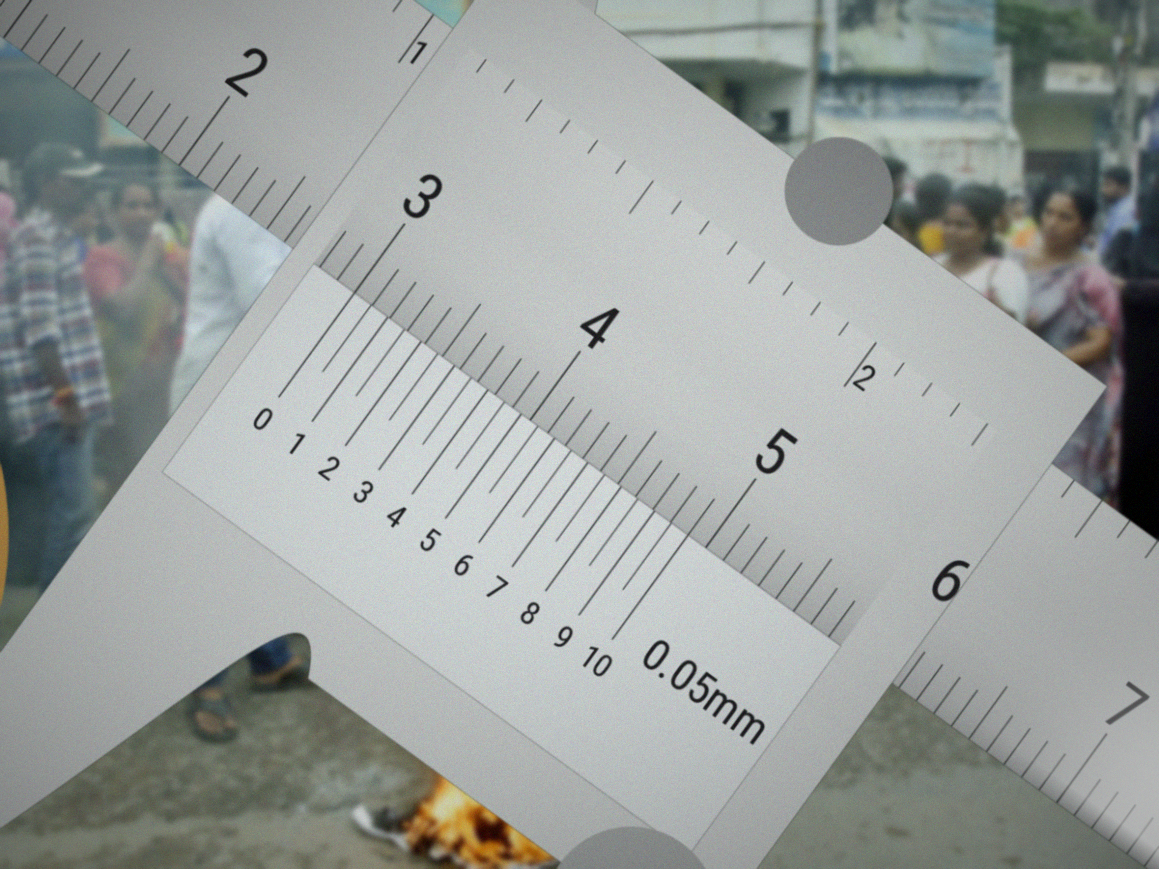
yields 30.0 mm
